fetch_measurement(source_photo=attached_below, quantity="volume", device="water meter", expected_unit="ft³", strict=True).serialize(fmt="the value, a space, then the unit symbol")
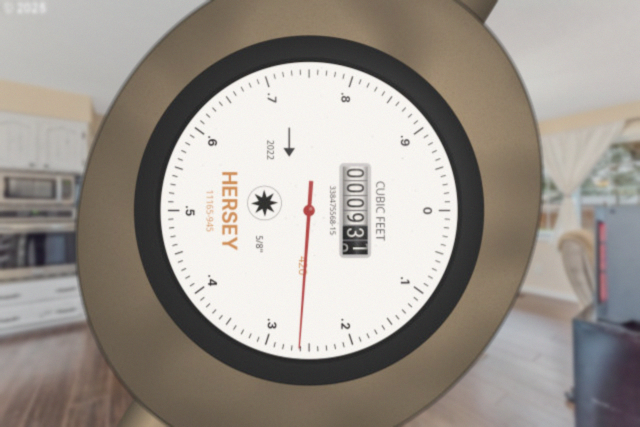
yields 931.26 ft³
